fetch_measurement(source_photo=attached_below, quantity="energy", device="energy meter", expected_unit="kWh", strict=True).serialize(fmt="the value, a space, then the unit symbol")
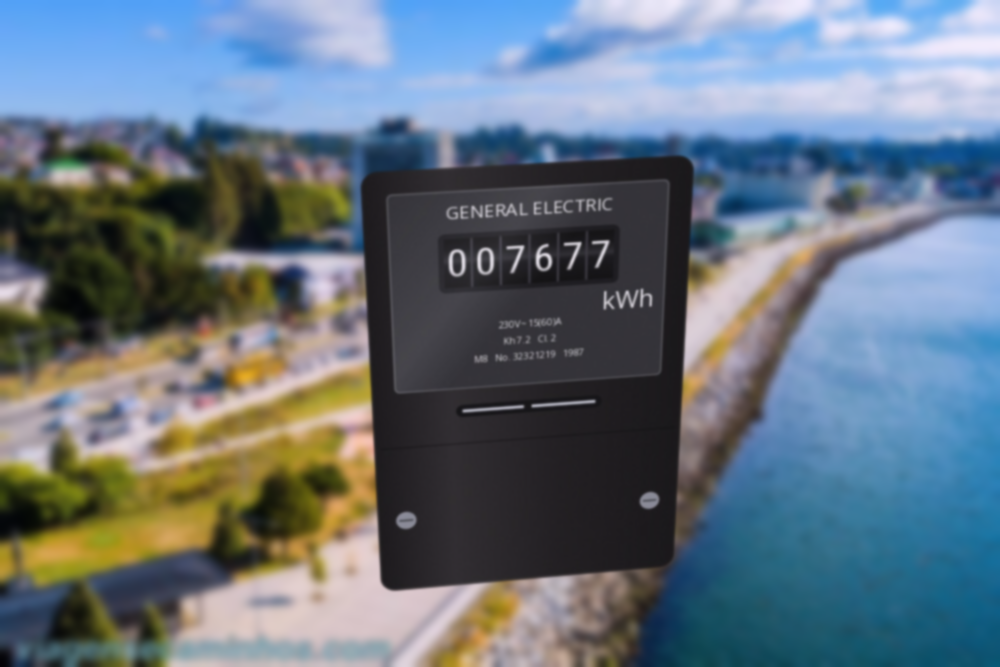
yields 7677 kWh
